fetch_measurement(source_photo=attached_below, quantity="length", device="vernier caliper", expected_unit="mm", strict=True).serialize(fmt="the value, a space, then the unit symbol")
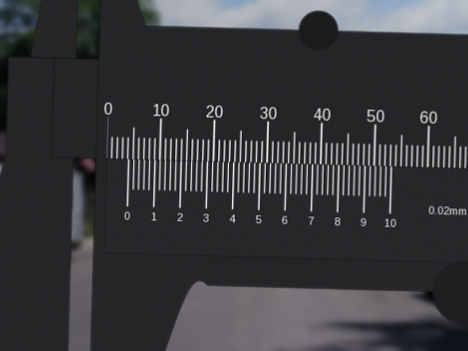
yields 4.2 mm
